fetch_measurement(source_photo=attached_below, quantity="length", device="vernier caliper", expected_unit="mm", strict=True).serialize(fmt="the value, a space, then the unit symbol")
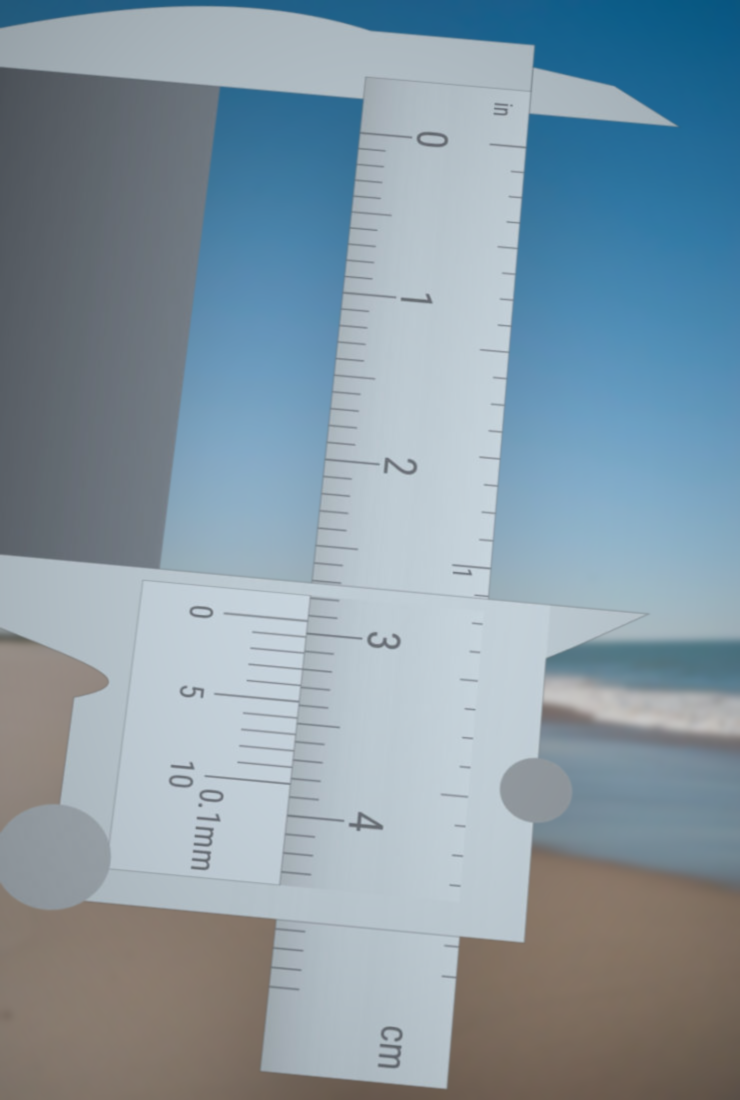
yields 29.3 mm
